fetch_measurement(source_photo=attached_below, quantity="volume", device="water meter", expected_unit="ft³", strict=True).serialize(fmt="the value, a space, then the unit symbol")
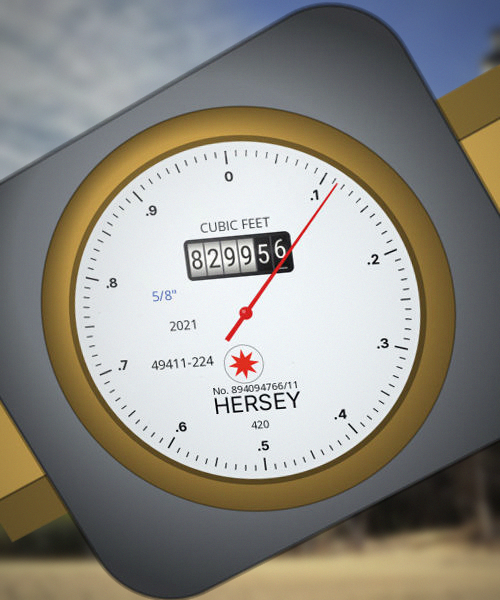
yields 829956.11 ft³
